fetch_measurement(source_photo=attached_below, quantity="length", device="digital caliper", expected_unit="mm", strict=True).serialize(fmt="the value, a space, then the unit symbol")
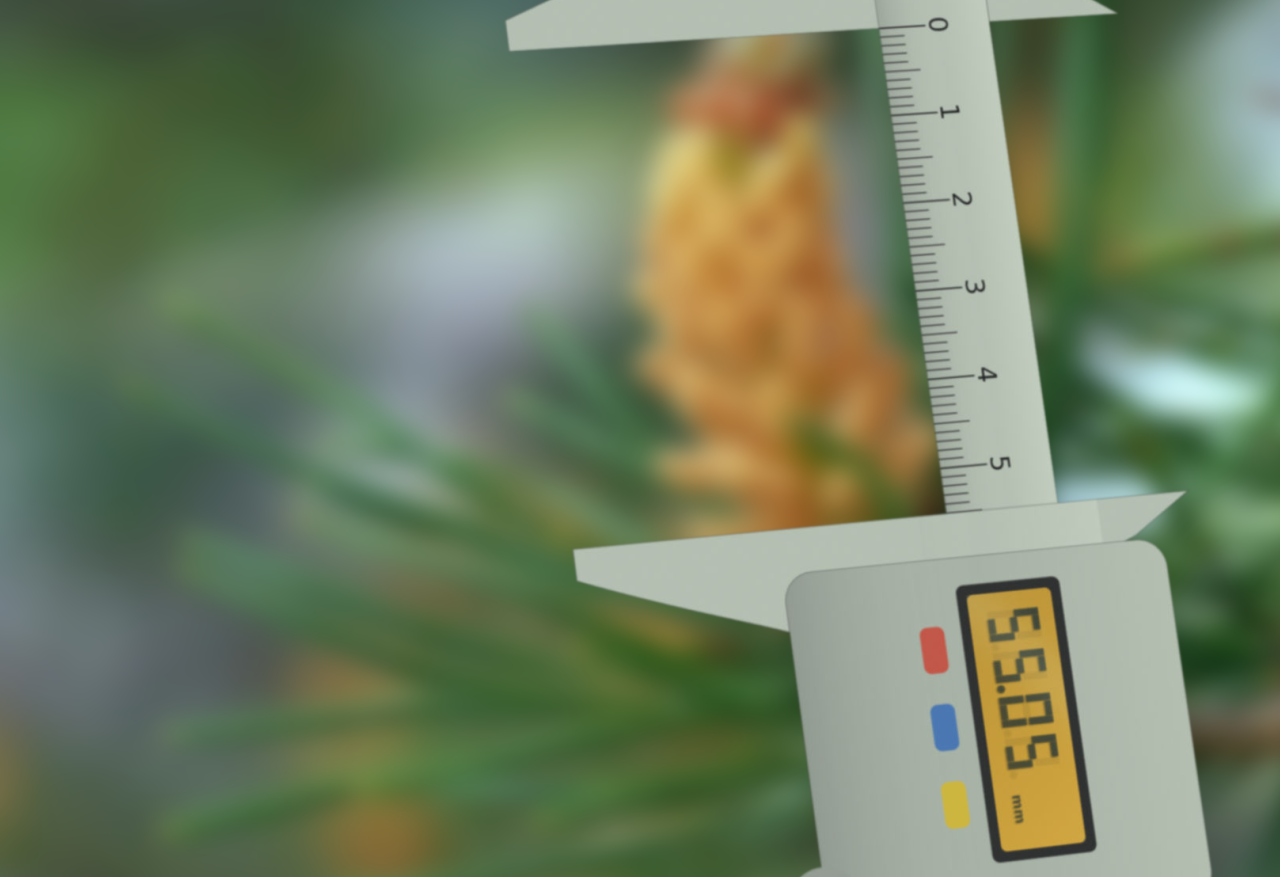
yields 55.05 mm
